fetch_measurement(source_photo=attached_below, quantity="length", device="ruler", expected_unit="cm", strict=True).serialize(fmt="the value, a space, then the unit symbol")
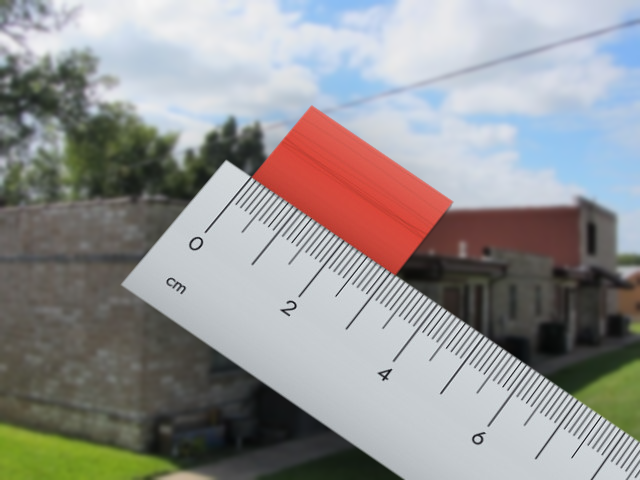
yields 3.1 cm
